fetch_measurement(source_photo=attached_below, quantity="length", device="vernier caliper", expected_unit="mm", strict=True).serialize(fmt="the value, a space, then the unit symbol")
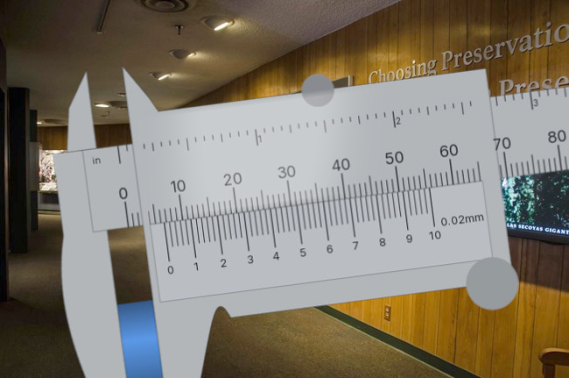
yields 6.6 mm
